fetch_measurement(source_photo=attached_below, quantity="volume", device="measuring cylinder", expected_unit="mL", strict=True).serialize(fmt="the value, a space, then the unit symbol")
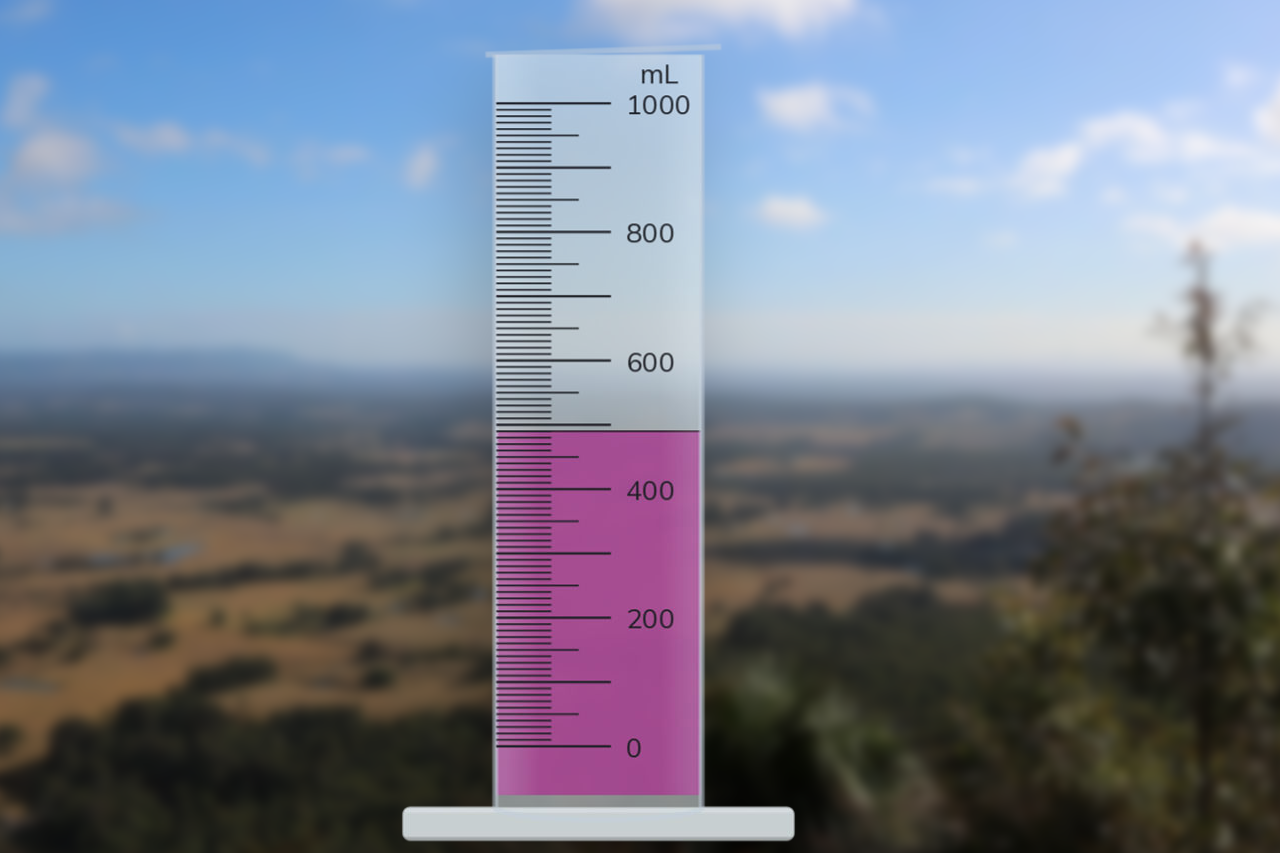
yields 490 mL
